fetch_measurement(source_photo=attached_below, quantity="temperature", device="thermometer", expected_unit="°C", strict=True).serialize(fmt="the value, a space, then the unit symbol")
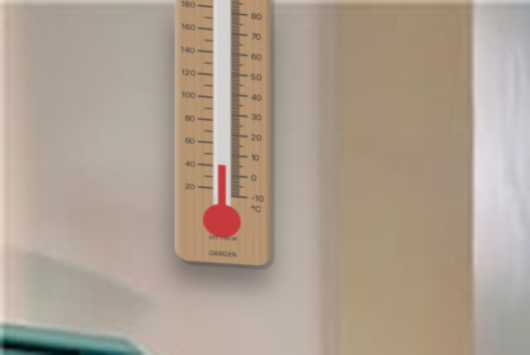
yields 5 °C
